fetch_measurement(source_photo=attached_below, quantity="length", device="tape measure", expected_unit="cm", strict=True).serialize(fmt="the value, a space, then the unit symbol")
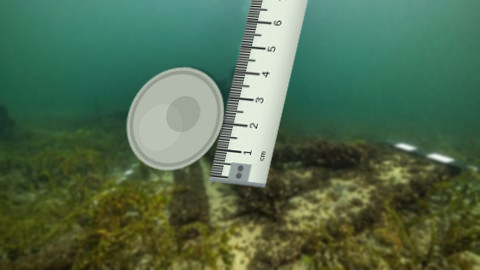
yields 4 cm
